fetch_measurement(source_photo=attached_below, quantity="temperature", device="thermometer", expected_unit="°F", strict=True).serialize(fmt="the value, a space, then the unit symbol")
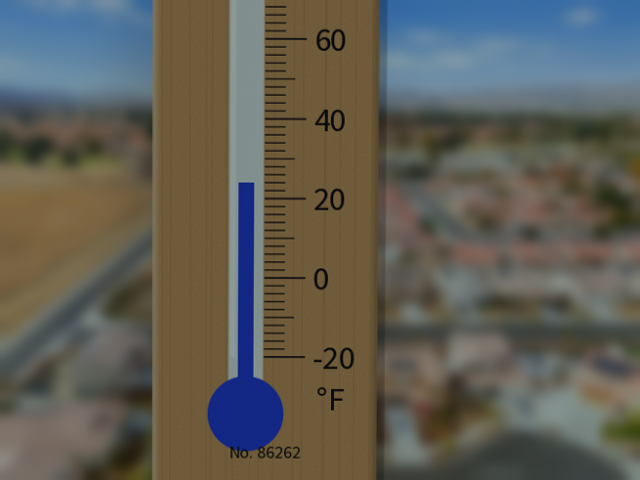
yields 24 °F
